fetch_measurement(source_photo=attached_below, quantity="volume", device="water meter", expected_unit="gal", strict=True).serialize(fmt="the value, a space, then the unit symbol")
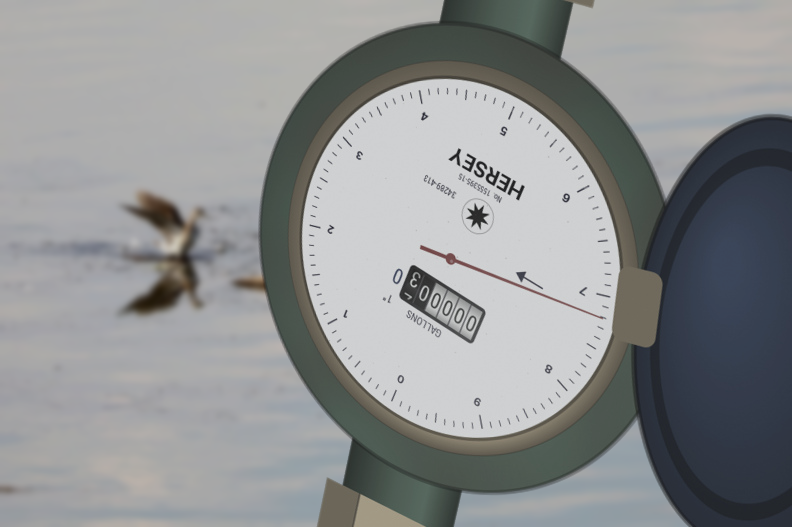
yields 27.2 gal
